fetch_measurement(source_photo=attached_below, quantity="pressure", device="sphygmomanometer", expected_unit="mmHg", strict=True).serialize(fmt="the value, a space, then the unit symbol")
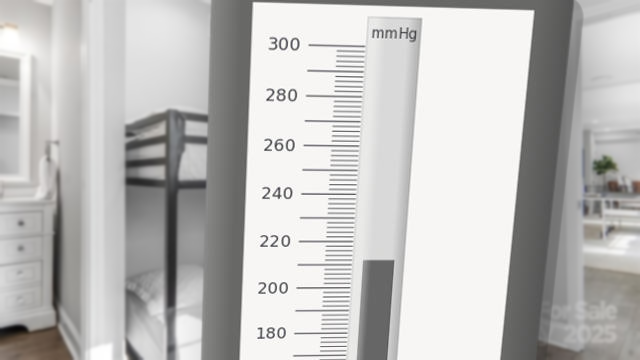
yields 212 mmHg
